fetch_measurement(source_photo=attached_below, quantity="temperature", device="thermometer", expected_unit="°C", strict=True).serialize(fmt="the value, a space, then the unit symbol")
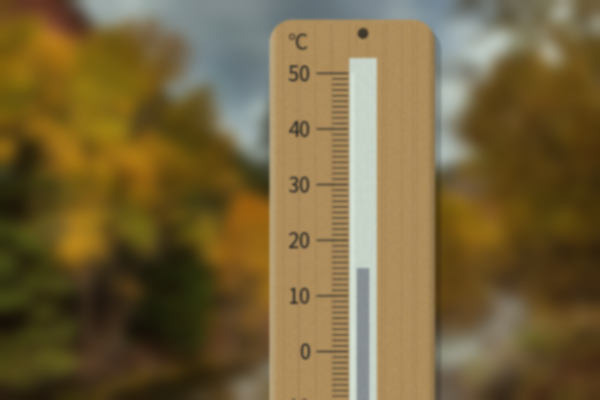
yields 15 °C
